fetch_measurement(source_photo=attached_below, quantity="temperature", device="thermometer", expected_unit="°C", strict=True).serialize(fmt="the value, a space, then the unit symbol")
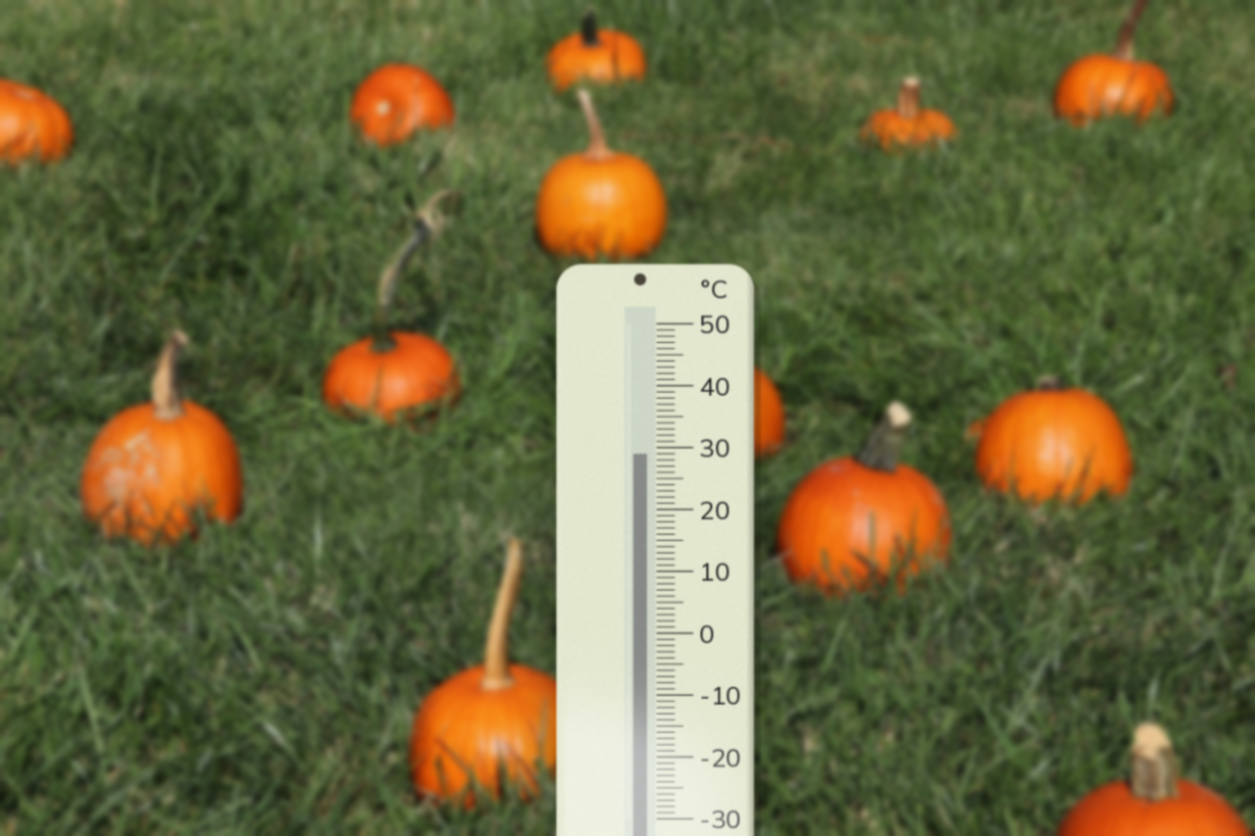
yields 29 °C
